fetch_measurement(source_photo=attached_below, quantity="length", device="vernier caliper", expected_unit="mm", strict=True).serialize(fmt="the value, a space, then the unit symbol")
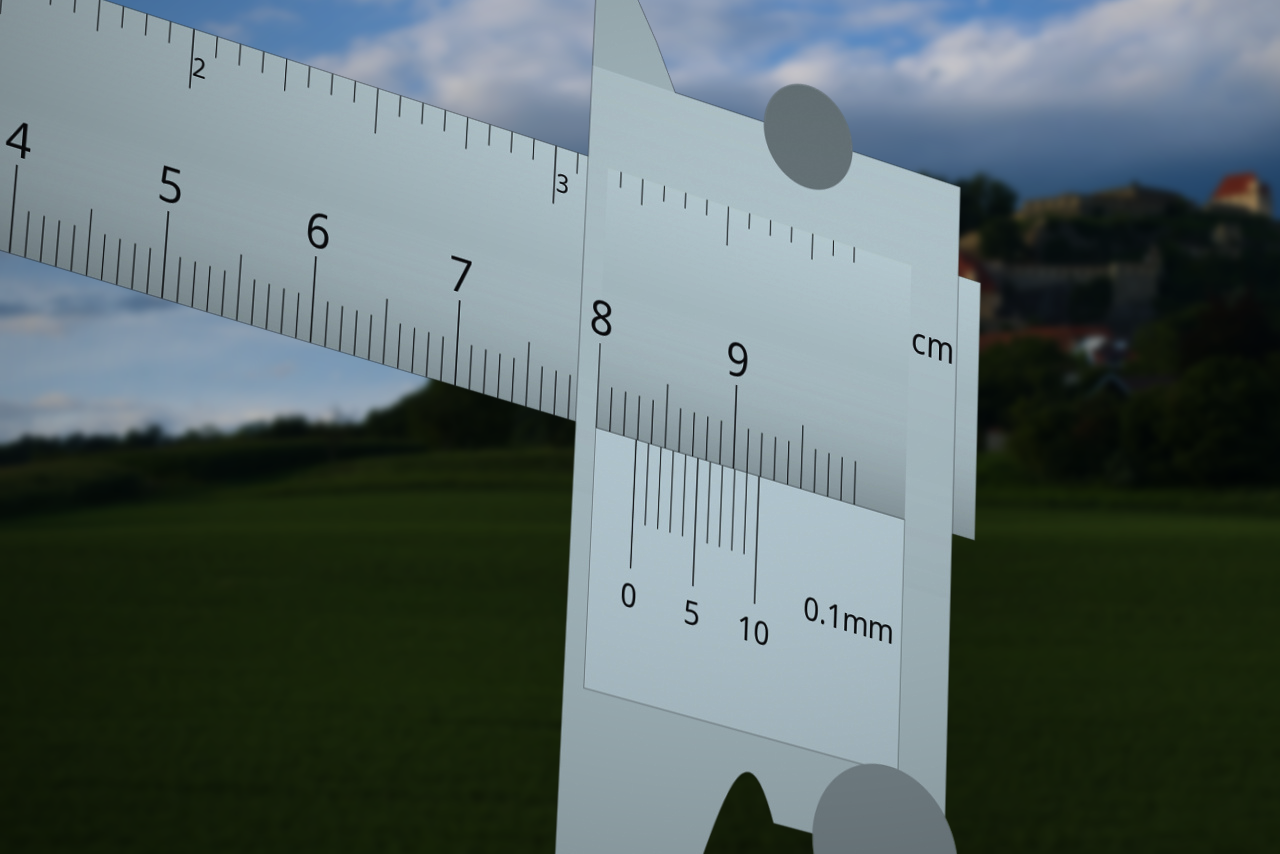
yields 82.9 mm
